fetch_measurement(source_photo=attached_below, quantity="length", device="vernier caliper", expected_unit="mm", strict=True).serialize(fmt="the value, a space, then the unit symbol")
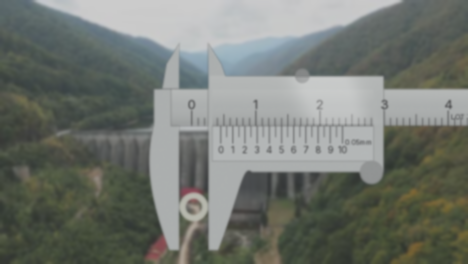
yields 4.5 mm
